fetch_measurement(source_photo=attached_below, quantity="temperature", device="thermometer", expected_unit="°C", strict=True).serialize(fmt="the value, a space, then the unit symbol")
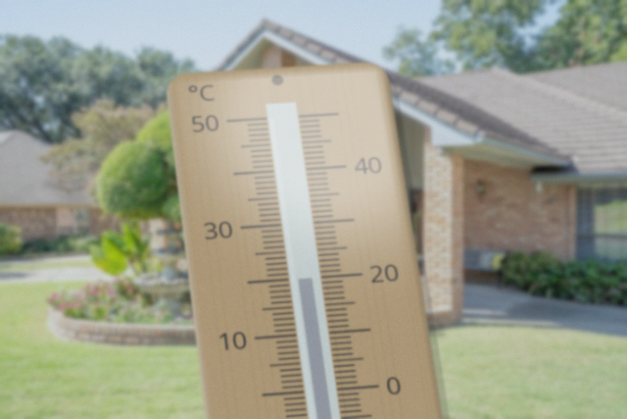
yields 20 °C
